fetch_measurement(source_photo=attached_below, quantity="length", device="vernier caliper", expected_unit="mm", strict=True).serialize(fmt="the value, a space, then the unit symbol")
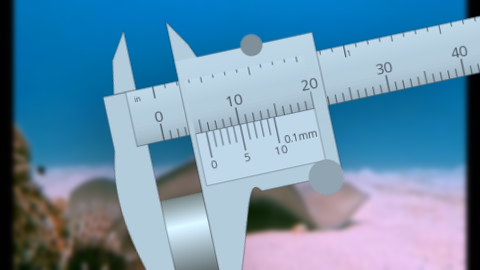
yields 5.6 mm
